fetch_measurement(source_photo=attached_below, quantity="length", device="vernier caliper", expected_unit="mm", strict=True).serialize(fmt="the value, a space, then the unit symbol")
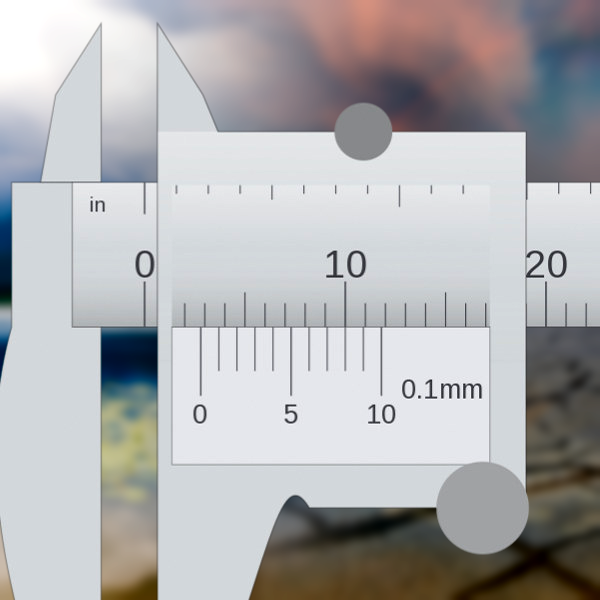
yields 2.8 mm
